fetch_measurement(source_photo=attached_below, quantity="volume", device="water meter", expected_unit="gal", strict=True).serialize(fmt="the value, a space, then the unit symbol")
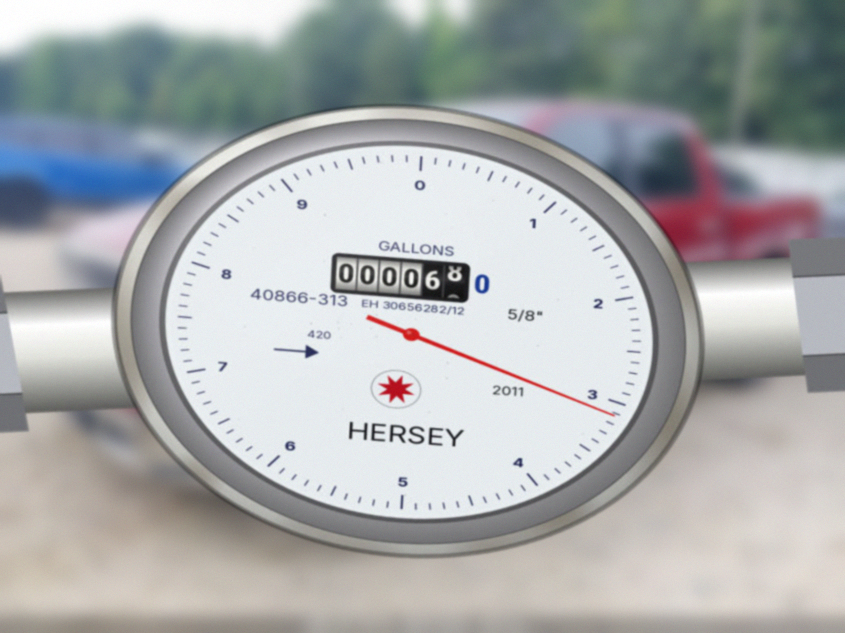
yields 683.1 gal
